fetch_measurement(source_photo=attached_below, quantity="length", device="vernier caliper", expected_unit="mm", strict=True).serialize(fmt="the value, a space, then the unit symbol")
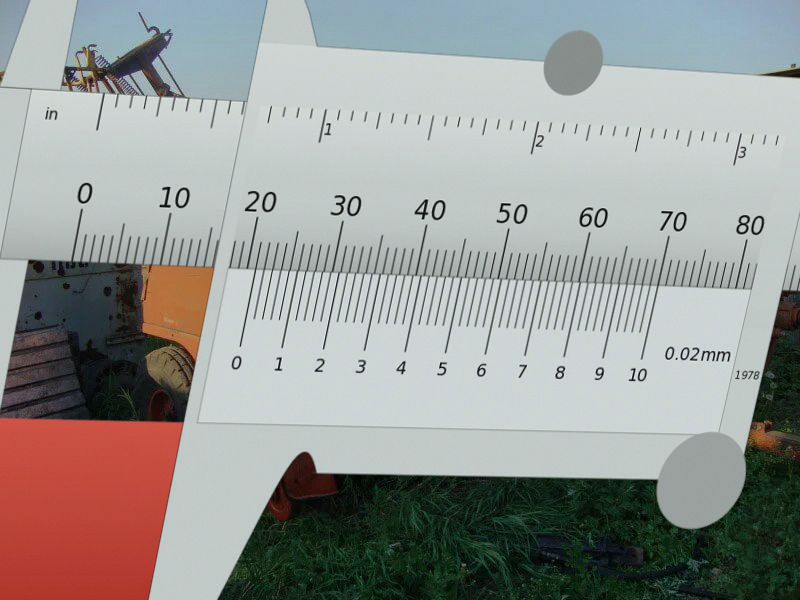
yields 21.0 mm
